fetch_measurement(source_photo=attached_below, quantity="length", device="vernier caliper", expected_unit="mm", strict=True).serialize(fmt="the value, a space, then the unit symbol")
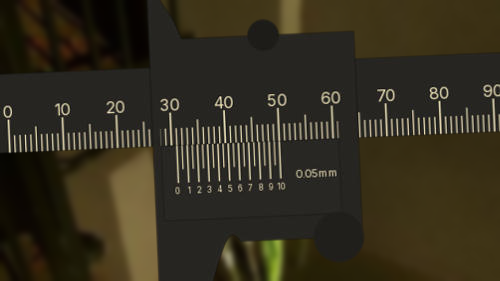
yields 31.0 mm
